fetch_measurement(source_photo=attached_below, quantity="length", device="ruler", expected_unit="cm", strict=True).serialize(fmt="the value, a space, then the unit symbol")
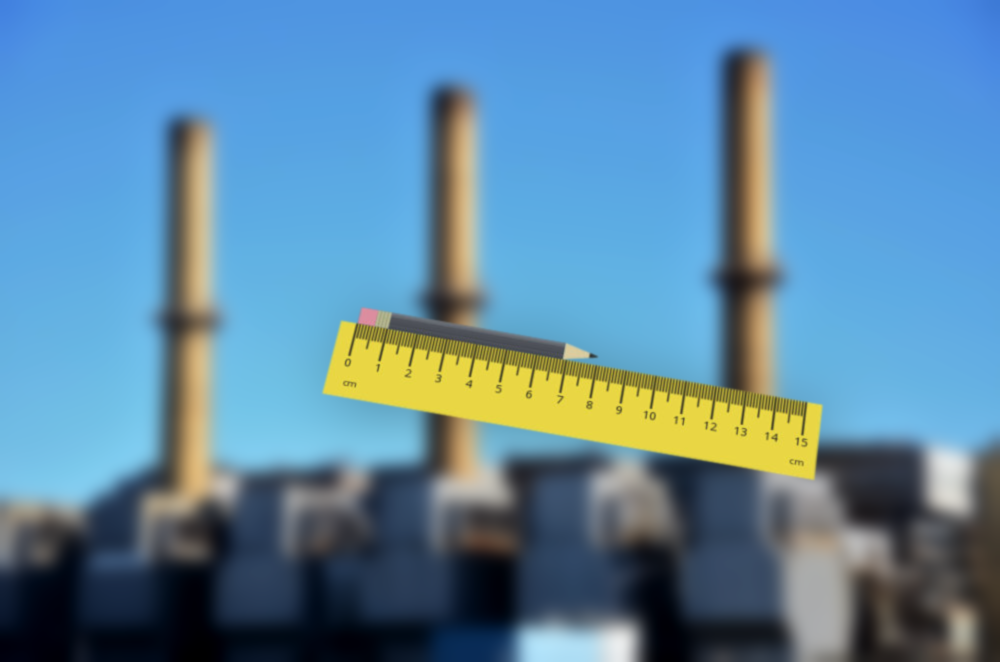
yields 8 cm
